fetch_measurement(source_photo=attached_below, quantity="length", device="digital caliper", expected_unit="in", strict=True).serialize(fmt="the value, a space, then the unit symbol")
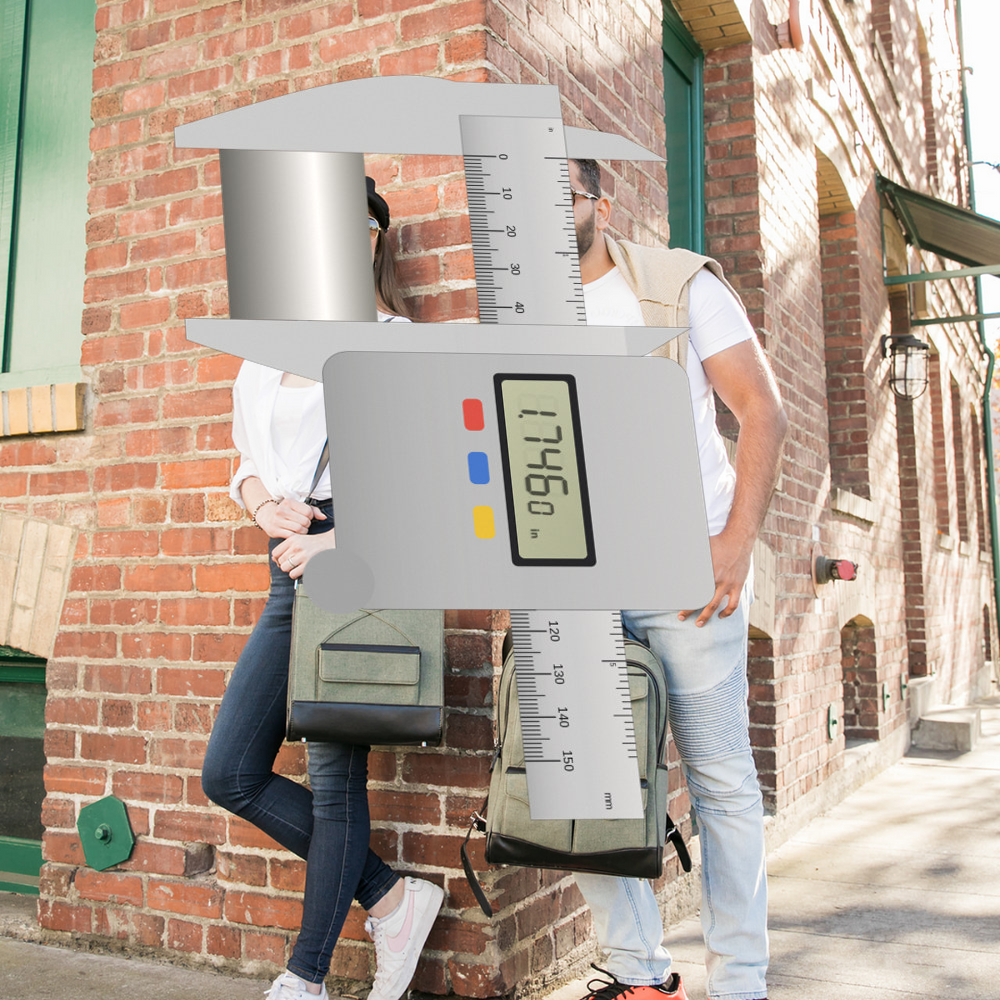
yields 1.7460 in
